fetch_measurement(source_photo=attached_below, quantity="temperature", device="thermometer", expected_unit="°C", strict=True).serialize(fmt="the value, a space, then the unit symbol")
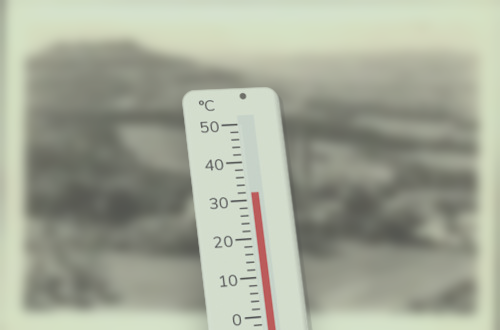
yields 32 °C
